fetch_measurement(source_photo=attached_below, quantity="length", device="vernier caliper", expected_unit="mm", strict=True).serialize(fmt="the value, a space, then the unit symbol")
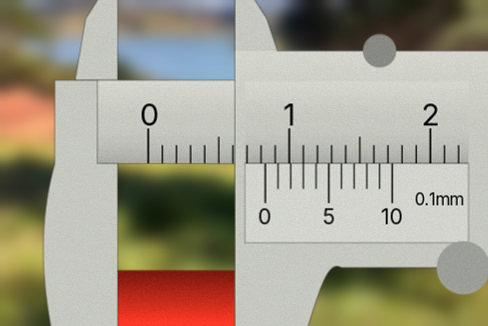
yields 8.3 mm
